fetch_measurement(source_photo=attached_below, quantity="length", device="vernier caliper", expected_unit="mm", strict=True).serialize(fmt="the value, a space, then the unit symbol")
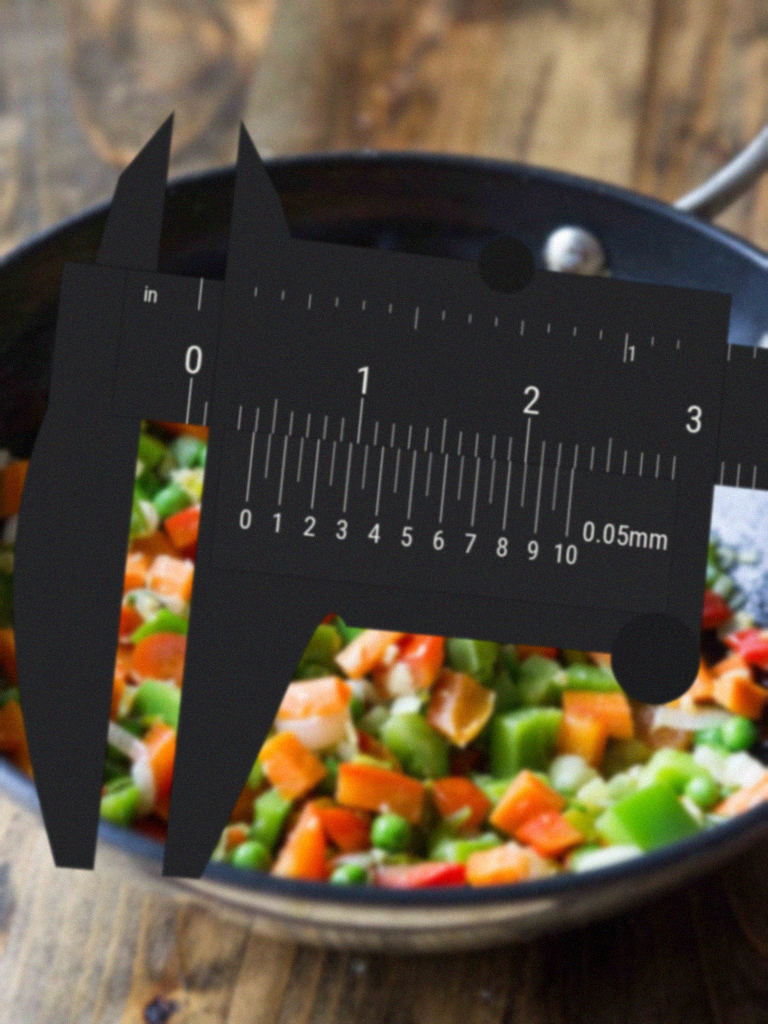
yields 3.9 mm
